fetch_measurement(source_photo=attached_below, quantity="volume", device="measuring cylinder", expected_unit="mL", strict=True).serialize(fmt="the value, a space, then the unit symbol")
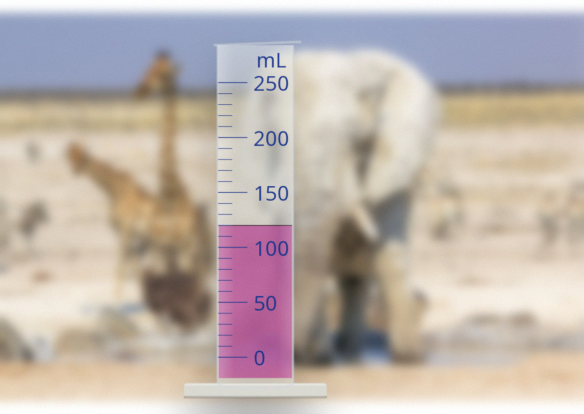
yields 120 mL
